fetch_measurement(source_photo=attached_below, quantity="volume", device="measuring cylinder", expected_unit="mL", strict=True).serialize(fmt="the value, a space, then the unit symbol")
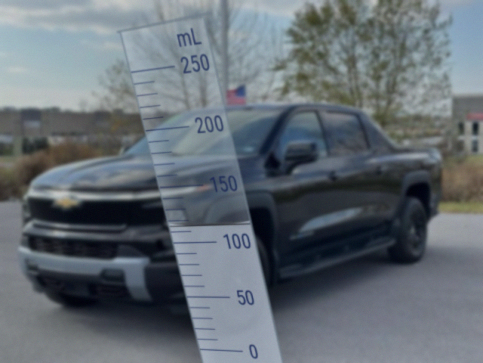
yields 115 mL
